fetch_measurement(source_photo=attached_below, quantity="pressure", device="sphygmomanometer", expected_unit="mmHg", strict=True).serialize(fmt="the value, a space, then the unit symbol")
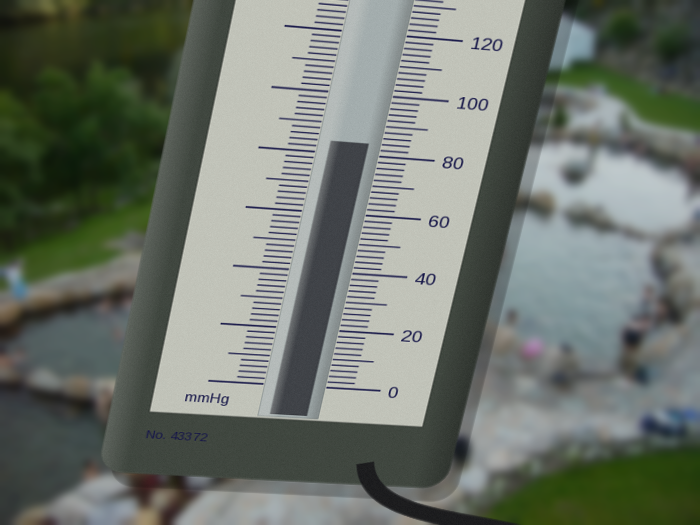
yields 84 mmHg
